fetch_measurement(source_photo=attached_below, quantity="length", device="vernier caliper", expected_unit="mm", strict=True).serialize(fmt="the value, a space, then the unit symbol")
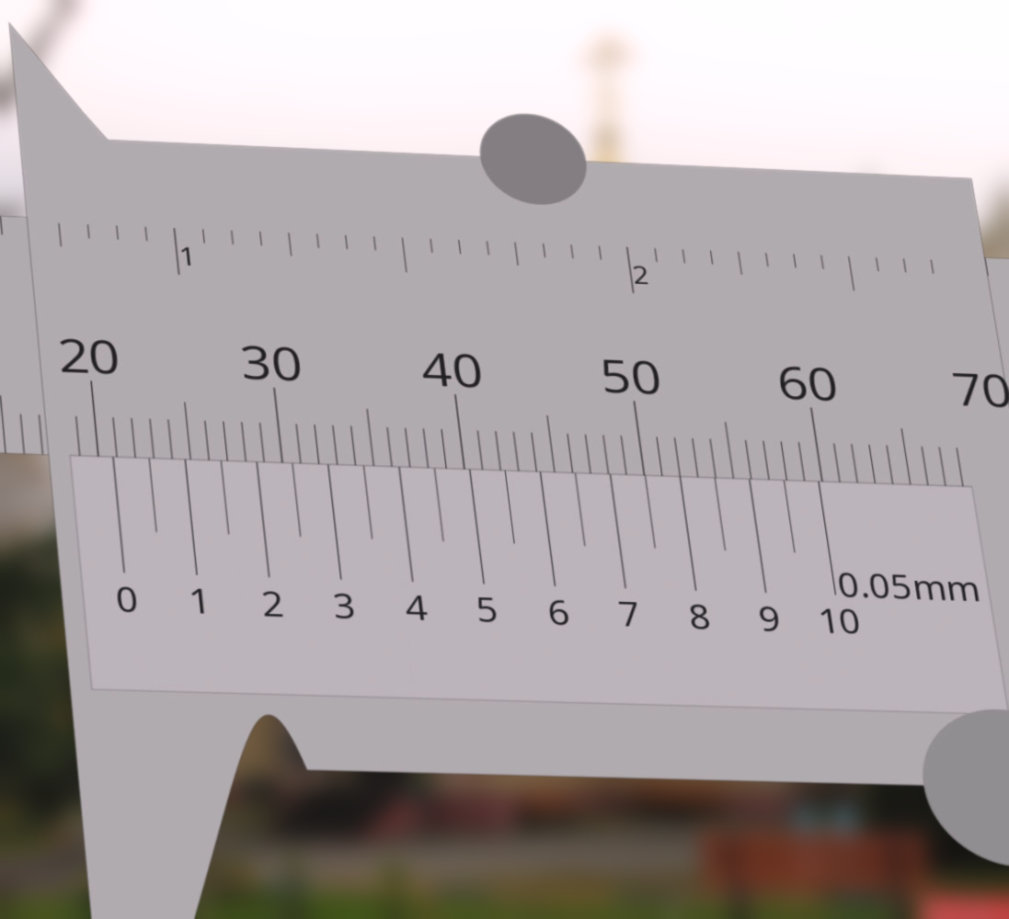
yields 20.8 mm
